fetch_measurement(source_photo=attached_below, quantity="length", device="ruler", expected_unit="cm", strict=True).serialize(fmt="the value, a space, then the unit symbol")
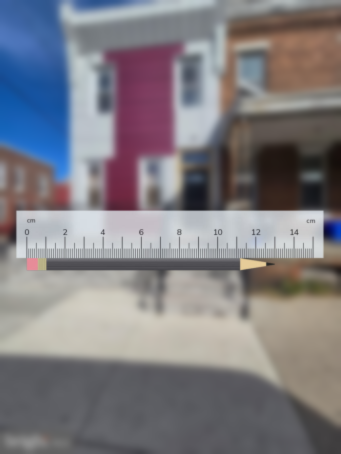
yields 13 cm
